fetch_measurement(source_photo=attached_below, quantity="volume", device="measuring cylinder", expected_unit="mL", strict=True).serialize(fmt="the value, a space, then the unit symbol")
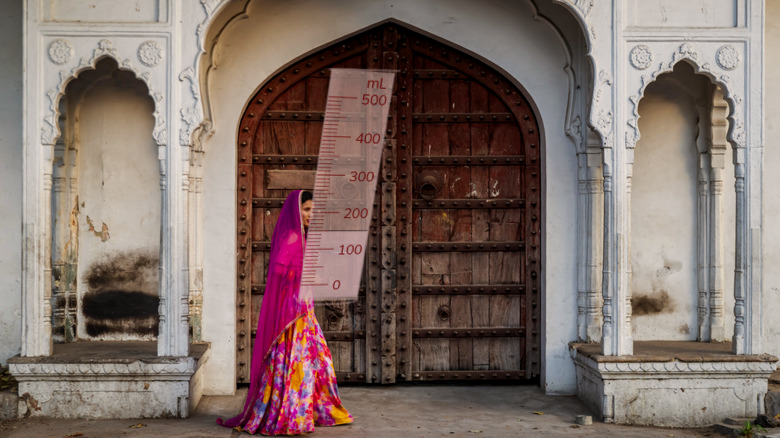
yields 150 mL
